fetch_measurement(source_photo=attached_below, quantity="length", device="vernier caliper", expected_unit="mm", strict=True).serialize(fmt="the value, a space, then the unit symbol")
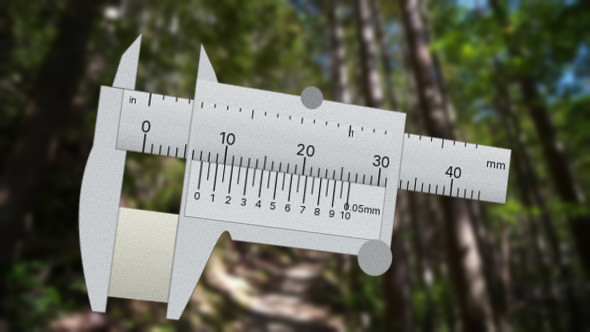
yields 7.2 mm
